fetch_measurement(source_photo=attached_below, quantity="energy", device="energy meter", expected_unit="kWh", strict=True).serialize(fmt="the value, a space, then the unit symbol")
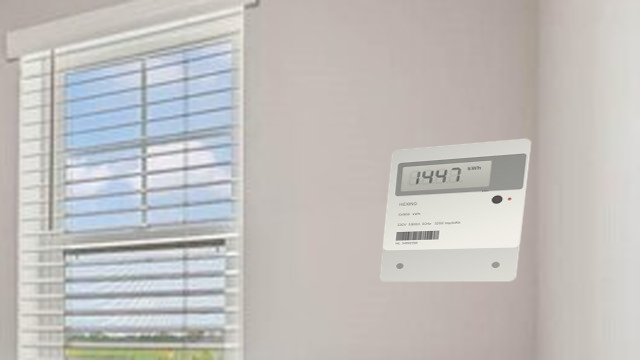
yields 1447 kWh
